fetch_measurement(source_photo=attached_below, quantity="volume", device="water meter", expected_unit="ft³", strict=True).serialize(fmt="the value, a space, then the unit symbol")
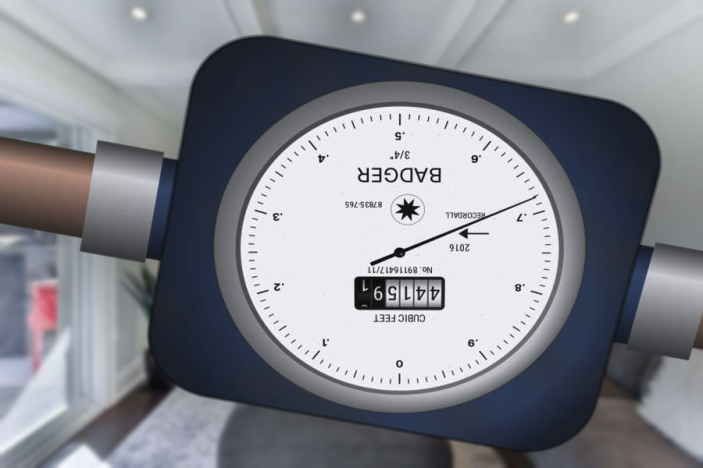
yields 441590.68 ft³
